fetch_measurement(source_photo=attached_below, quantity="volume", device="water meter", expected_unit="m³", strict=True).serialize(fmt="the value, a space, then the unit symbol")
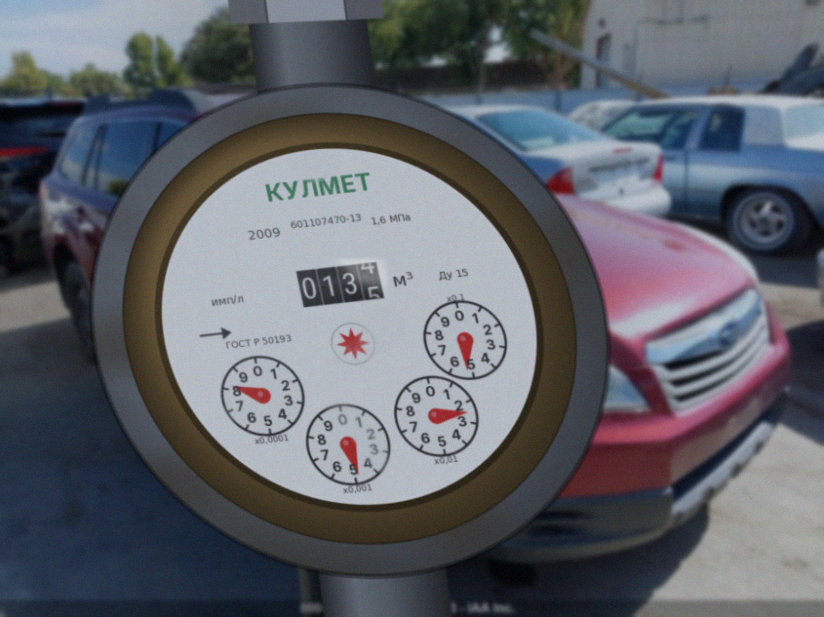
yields 134.5248 m³
